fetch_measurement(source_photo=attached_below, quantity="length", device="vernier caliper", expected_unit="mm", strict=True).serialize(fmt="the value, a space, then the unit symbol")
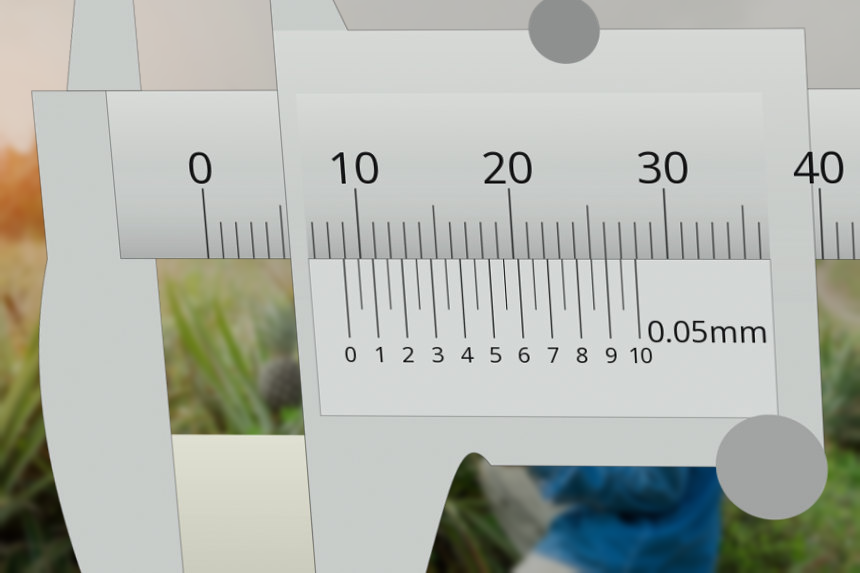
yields 8.9 mm
